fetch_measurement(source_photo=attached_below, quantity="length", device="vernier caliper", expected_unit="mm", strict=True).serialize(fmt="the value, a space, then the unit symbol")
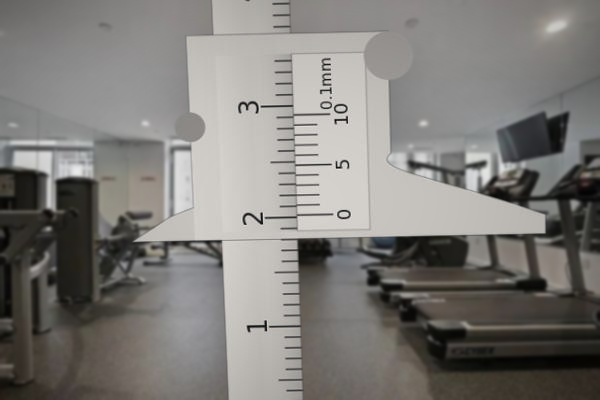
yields 20.2 mm
